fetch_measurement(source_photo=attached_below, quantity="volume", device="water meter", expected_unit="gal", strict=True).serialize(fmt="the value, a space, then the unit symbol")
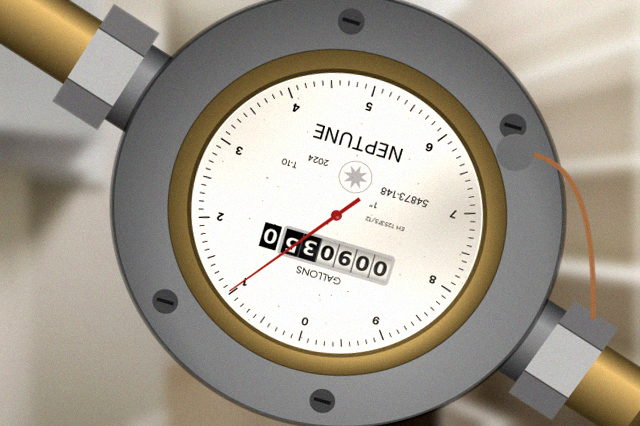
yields 90351.0 gal
